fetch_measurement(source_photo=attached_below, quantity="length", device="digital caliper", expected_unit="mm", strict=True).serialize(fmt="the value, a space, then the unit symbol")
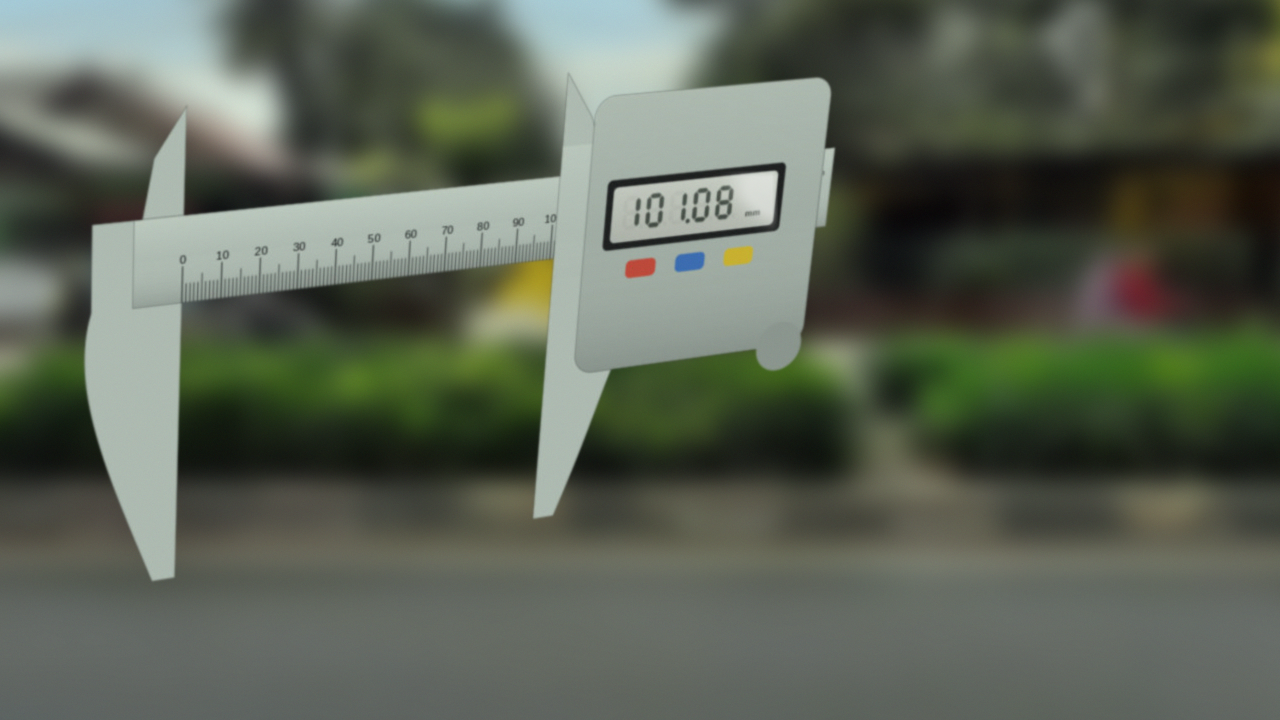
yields 101.08 mm
